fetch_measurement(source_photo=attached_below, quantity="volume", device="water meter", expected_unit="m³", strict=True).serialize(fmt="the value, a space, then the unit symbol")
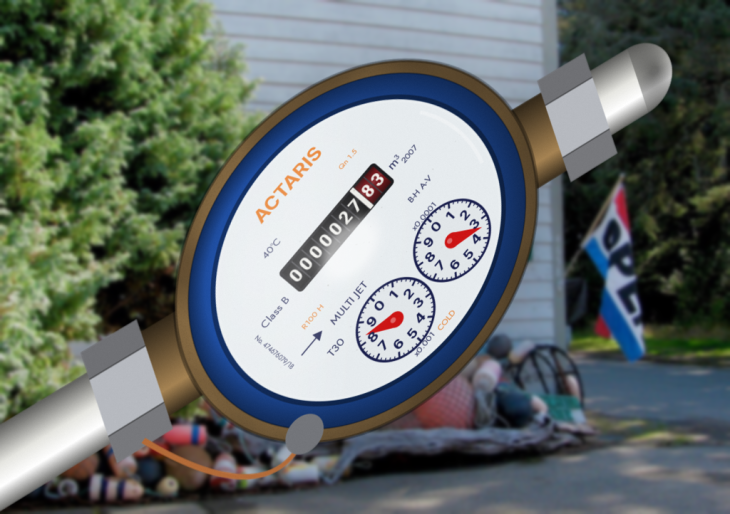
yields 27.8383 m³
